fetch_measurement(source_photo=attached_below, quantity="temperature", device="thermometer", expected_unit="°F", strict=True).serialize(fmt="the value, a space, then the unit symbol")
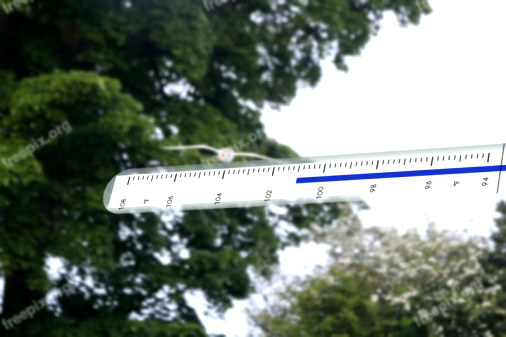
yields 101 °F
